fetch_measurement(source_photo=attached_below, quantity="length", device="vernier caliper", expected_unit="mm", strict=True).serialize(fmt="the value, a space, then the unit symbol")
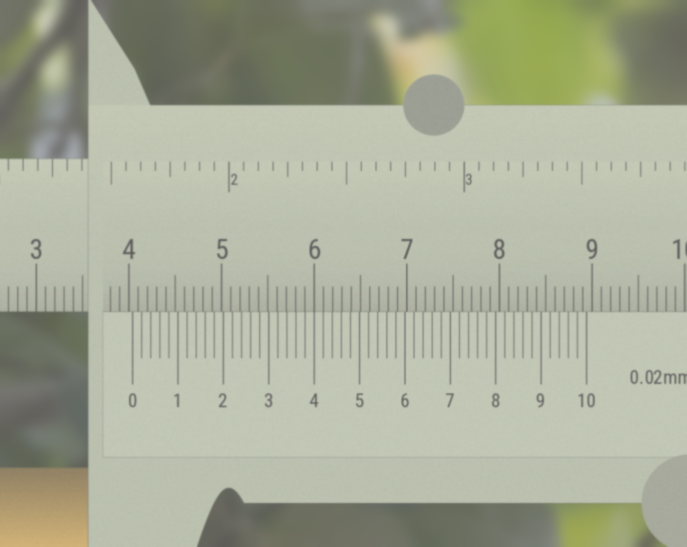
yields 40.4 mm
